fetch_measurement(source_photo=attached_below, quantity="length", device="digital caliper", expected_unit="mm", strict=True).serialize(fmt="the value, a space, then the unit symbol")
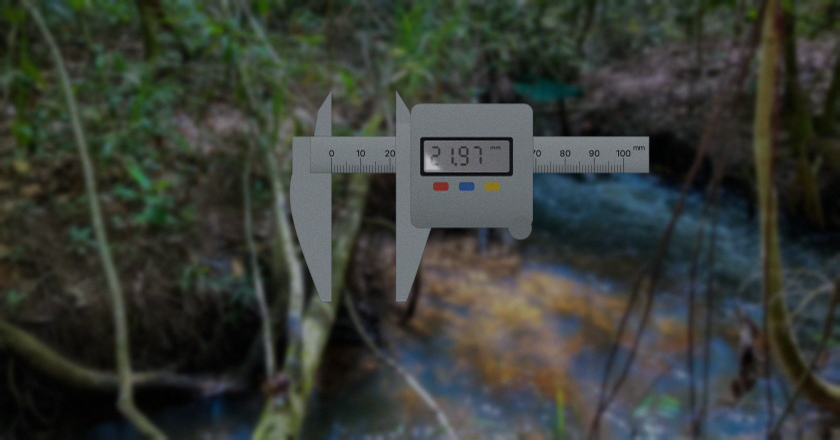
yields 21.97 mm
